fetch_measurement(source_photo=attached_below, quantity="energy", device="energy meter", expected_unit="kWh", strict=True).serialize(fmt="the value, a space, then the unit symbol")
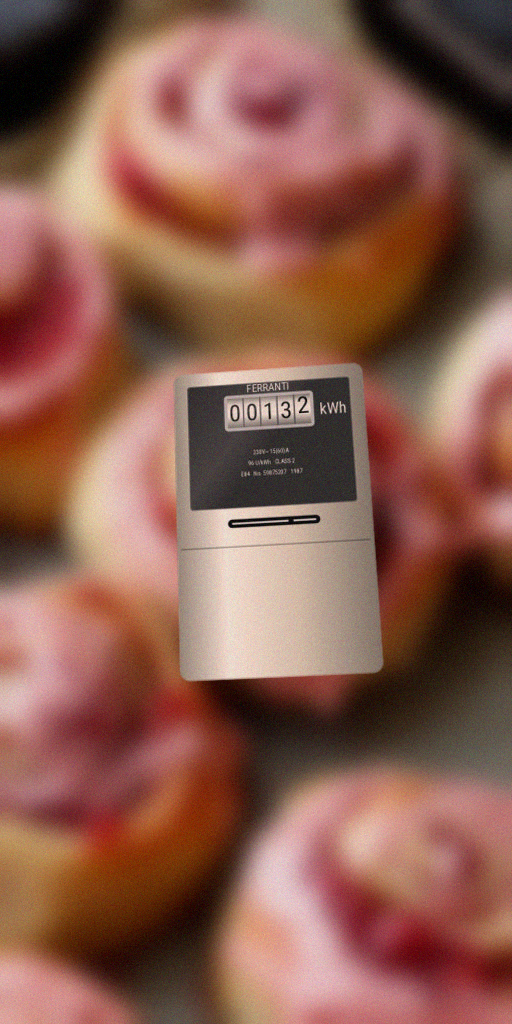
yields 132 kWh
